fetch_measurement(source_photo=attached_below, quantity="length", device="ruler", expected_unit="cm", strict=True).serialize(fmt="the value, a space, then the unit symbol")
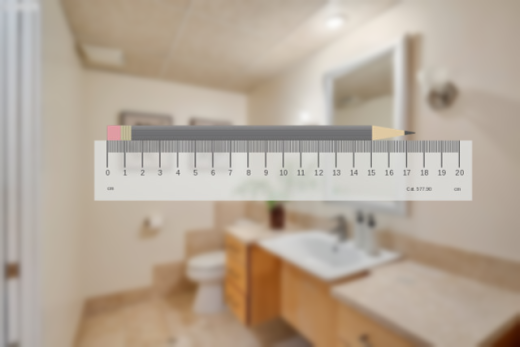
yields 17.5 cm
